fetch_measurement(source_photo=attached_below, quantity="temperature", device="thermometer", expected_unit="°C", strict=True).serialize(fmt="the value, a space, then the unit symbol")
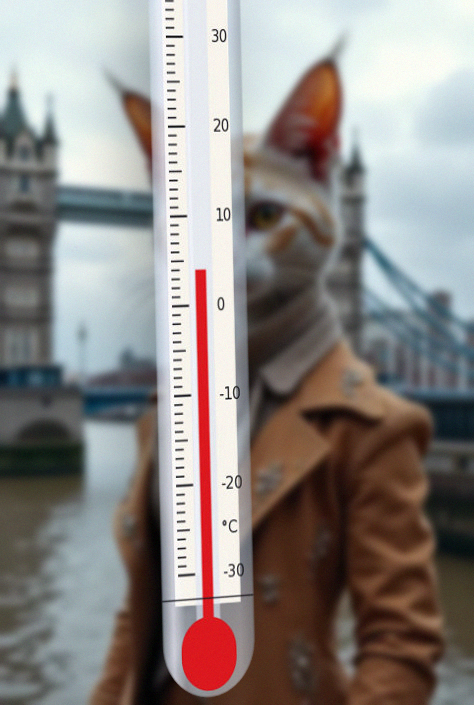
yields 4 °C
